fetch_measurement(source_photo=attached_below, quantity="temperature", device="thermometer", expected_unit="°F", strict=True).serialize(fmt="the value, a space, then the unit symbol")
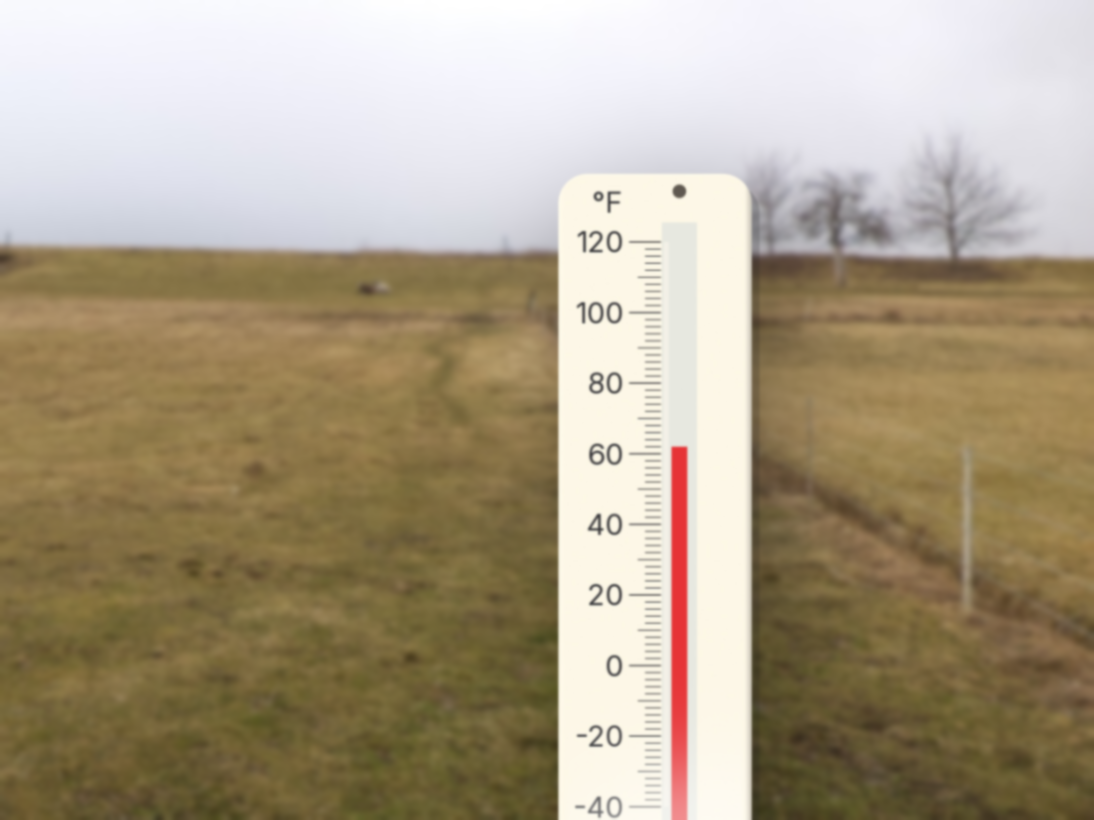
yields 62 °F
